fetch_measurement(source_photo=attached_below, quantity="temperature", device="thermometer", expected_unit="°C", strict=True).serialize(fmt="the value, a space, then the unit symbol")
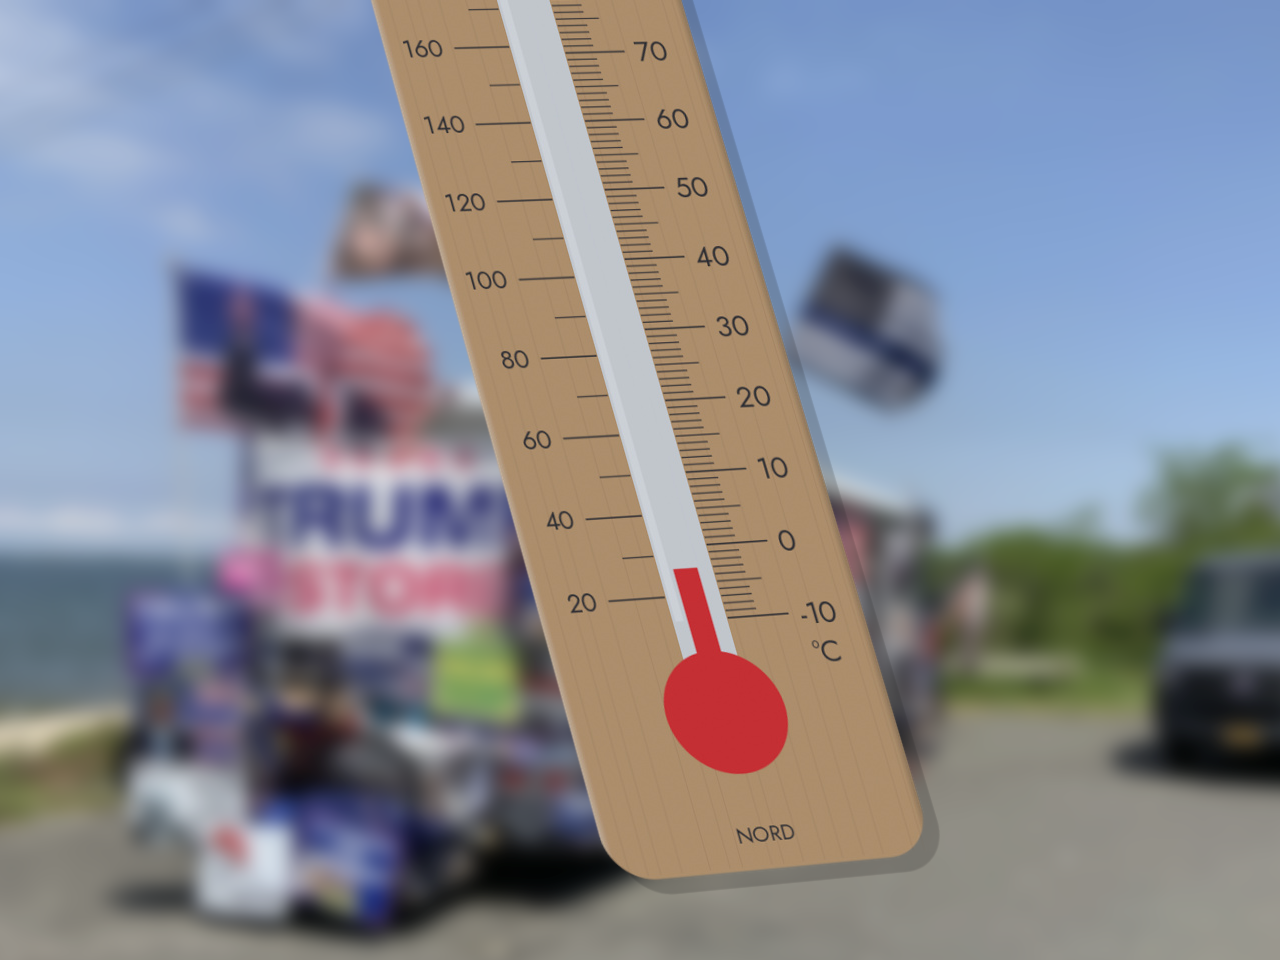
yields -3 °C
